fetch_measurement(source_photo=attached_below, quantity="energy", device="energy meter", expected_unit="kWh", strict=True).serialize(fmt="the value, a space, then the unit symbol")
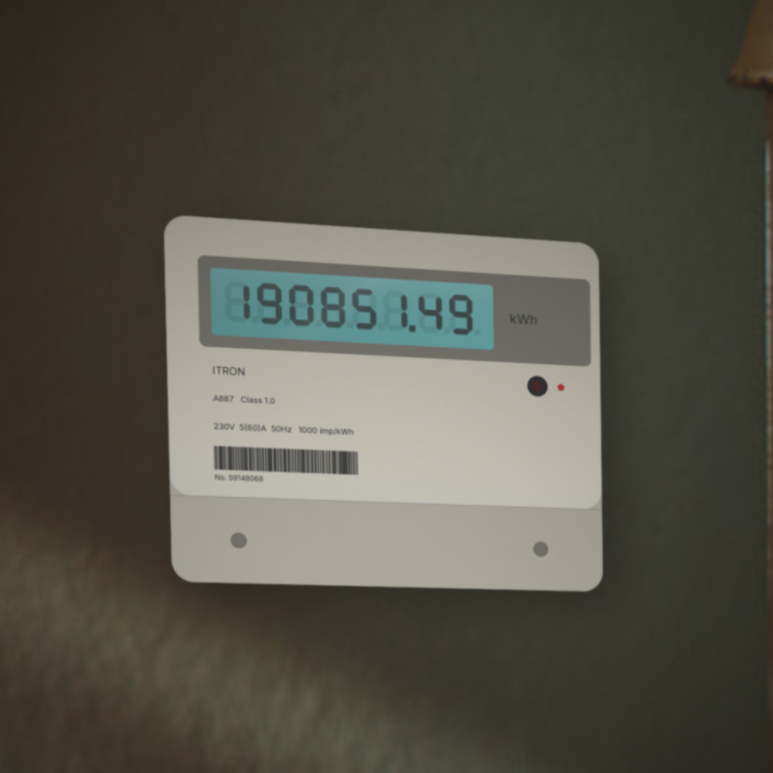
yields 190851.49 kWh
